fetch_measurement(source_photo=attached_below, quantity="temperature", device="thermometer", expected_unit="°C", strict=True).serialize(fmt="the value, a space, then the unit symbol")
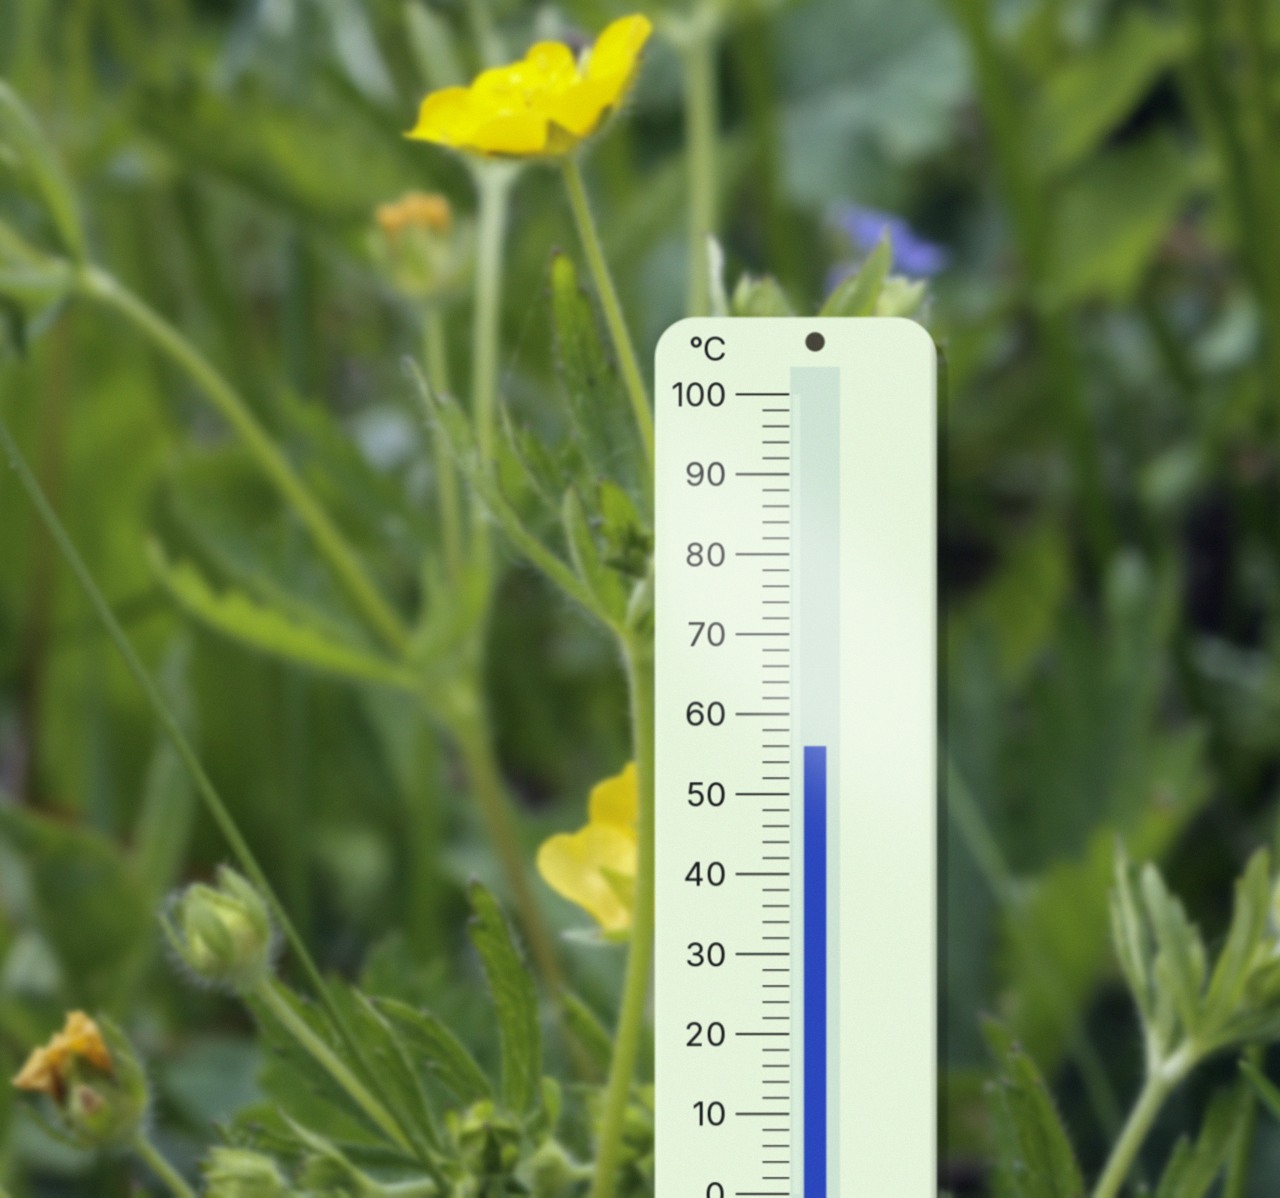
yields 56 °C
